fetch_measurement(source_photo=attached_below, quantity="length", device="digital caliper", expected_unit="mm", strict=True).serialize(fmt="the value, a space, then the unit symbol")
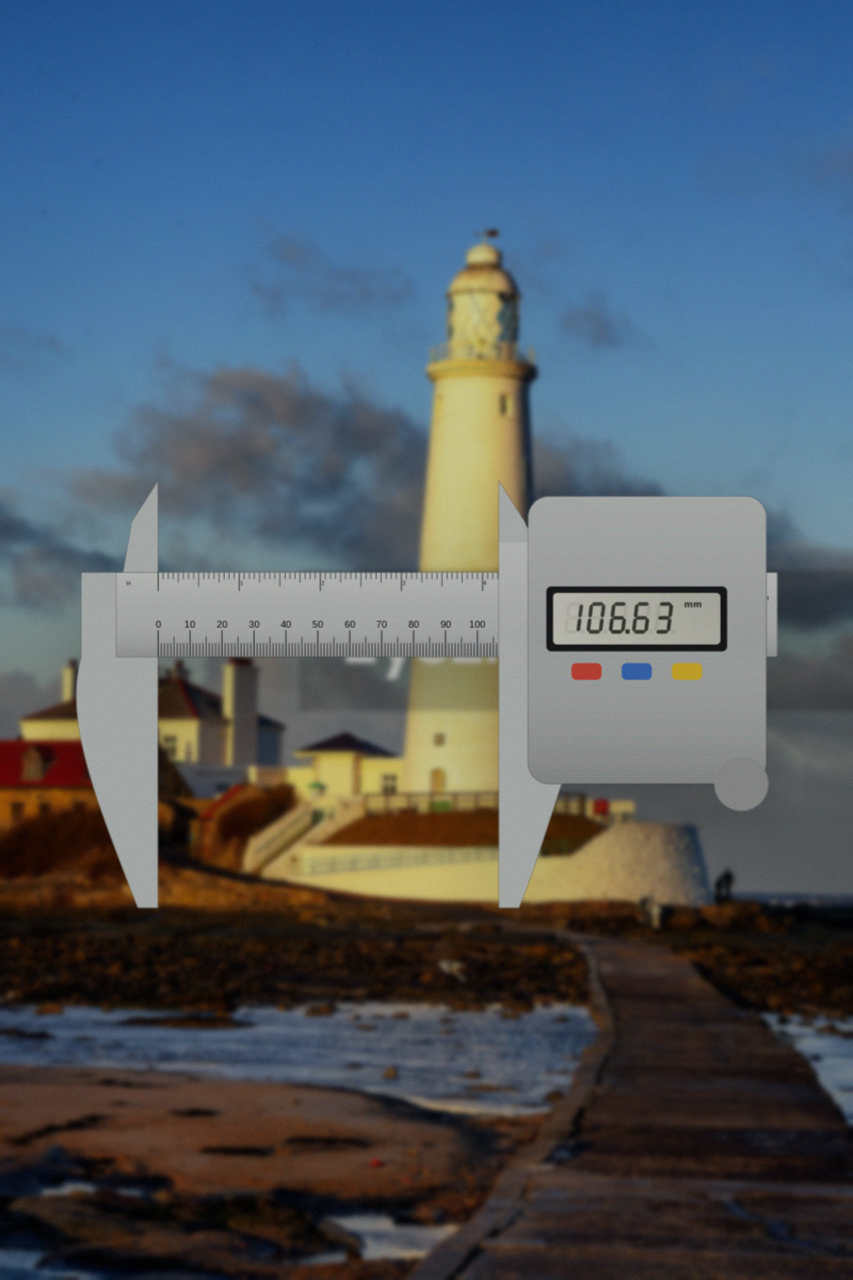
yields 106.63 mm
